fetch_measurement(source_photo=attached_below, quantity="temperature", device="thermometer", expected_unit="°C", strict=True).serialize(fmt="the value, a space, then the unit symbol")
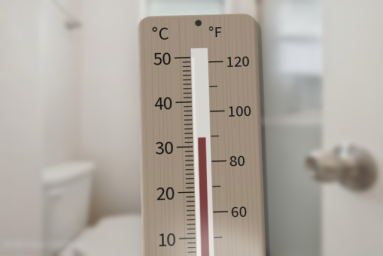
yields 32 °C
